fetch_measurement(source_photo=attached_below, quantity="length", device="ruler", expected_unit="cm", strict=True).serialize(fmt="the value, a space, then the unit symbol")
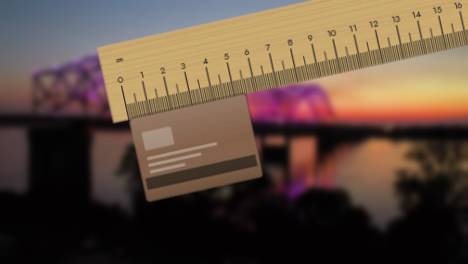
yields 5.5 cm
